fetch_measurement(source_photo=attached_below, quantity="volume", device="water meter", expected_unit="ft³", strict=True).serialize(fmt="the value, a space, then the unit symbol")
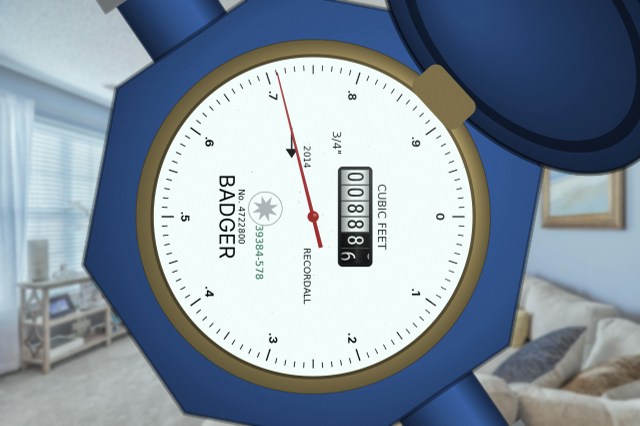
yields 8885.71 ft³
